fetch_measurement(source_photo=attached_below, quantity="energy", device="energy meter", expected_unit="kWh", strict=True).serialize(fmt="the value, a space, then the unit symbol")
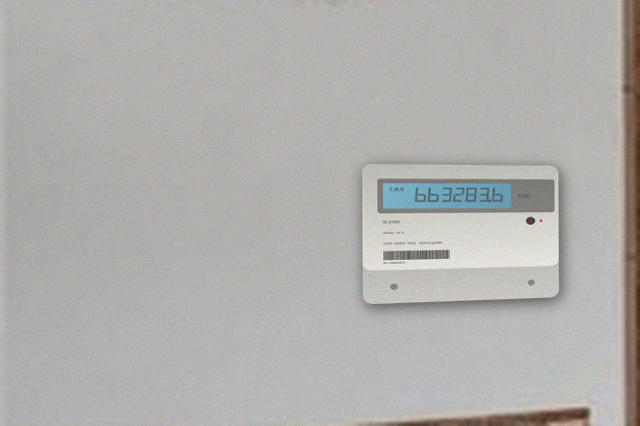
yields 663283.6 kWh
